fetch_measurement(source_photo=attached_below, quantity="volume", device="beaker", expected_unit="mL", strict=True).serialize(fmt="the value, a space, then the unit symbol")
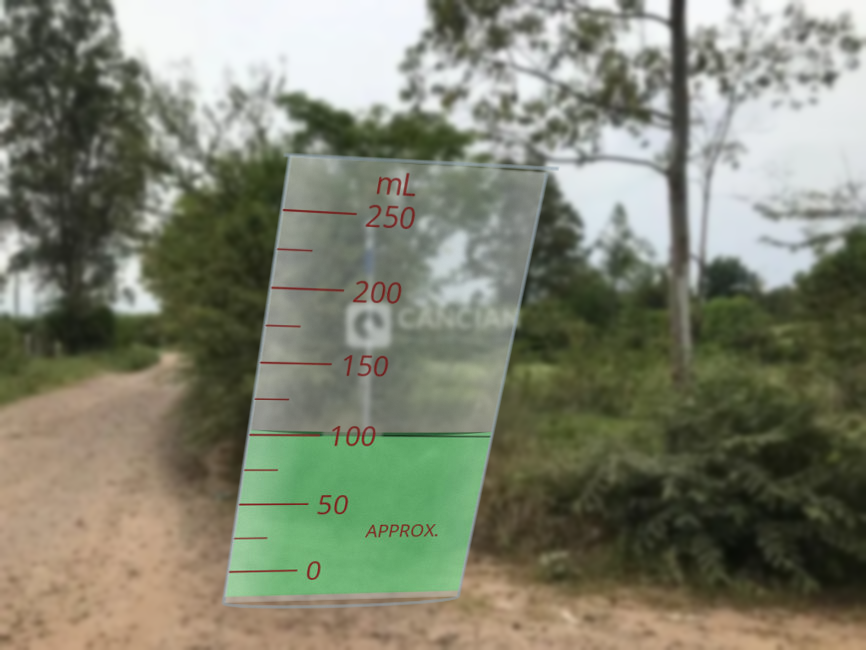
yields 100 mL
